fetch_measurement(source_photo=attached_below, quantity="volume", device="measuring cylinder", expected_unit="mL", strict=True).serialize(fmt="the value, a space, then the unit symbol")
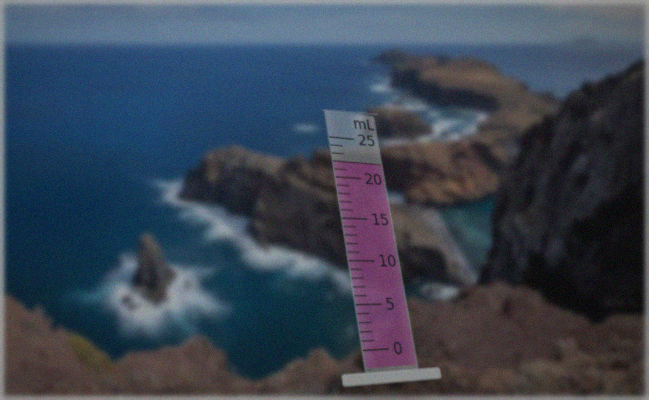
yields 22 mL
